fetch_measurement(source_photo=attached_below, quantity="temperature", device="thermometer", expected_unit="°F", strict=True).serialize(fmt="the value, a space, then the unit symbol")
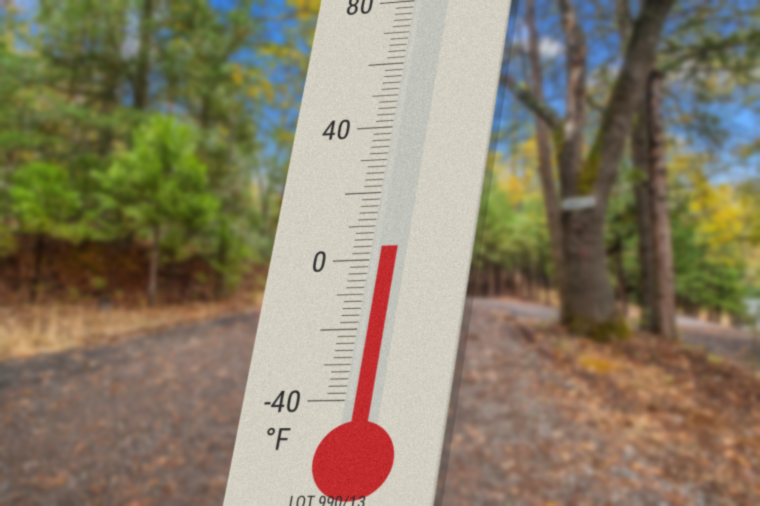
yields 4 °F
